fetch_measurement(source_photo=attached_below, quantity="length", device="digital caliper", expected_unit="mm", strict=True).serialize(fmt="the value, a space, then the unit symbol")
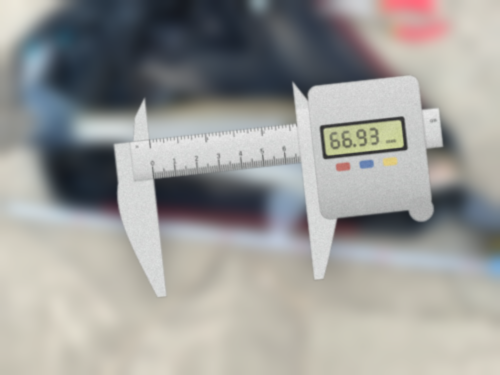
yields 66.93 mm
